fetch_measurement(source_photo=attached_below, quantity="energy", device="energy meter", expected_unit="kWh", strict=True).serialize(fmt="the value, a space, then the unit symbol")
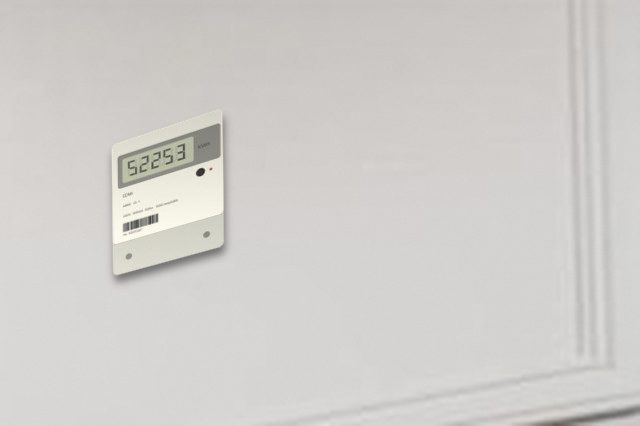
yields 52253 kWh
